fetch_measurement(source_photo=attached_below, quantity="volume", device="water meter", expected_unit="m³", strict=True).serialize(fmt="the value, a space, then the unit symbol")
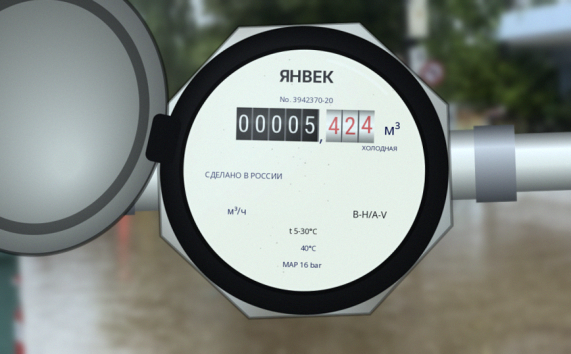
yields 5.424 m³
